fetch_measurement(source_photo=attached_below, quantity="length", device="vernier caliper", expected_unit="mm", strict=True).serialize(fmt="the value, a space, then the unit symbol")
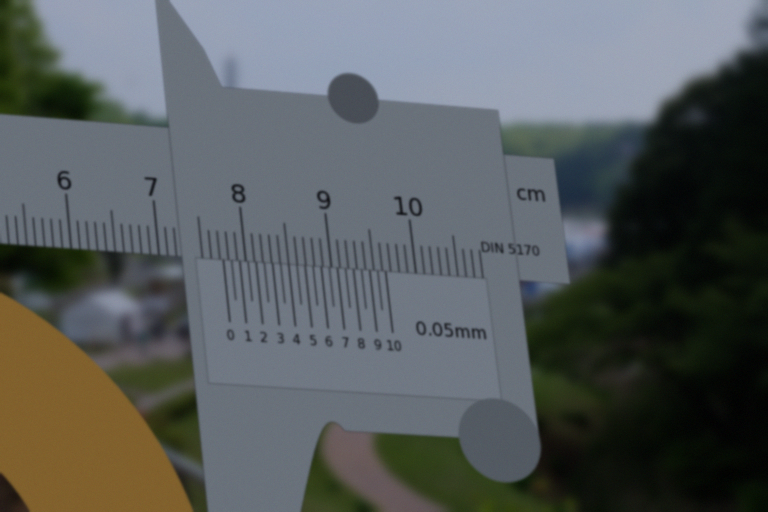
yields 77.4 mm
